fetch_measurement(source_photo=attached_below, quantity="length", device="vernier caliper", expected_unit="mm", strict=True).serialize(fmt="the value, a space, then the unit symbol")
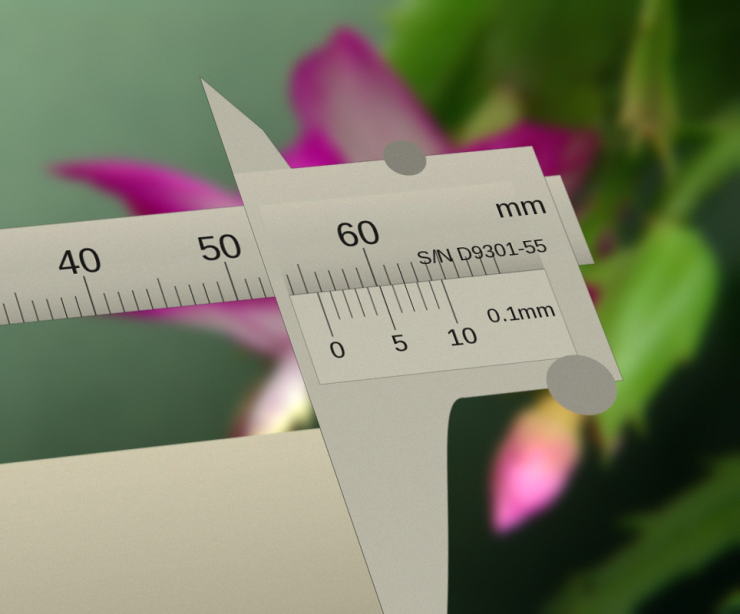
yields 55.7 mm
